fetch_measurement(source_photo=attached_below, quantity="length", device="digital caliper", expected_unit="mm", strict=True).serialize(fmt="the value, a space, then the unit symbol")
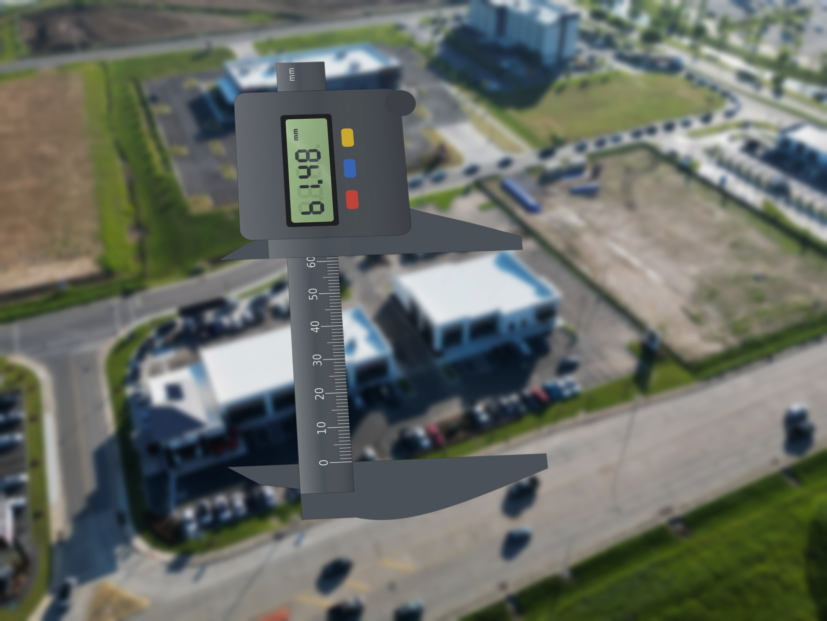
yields 61.48 mm
